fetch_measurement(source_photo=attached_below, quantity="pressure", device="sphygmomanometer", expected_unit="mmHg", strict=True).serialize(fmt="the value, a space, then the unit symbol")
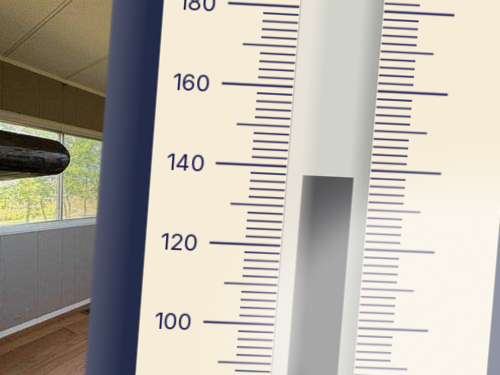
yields 138 mmHg
